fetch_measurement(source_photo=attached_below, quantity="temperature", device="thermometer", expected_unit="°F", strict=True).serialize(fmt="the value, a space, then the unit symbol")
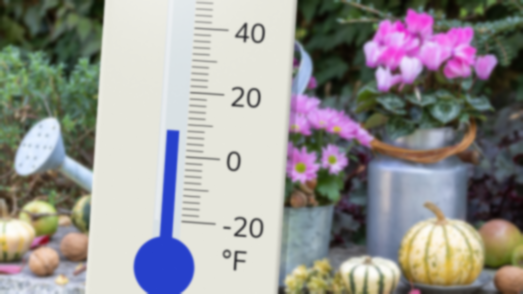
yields 8 °F
